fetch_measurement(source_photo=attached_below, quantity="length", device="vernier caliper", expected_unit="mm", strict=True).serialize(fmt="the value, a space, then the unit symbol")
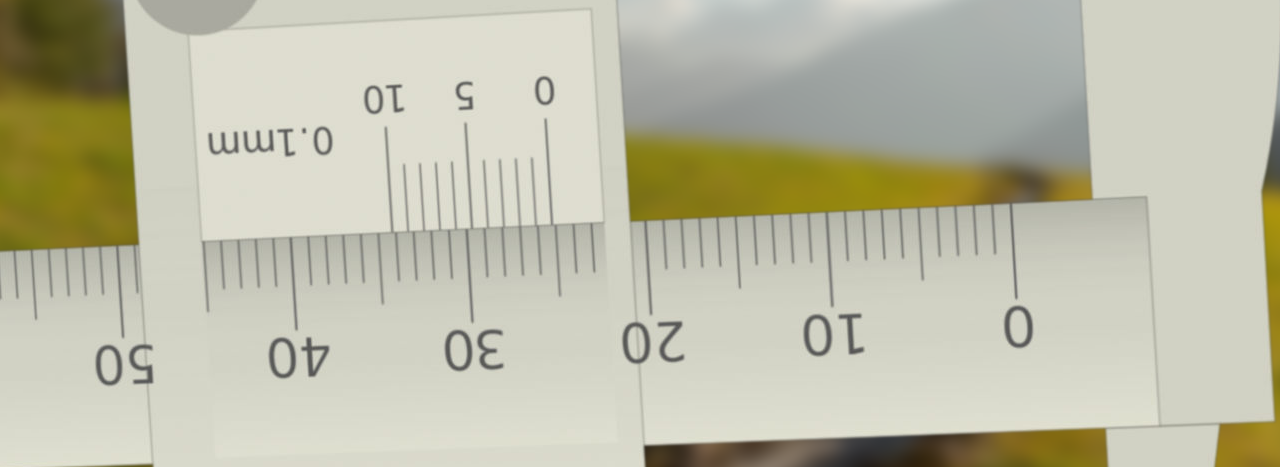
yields 25.2 mm
